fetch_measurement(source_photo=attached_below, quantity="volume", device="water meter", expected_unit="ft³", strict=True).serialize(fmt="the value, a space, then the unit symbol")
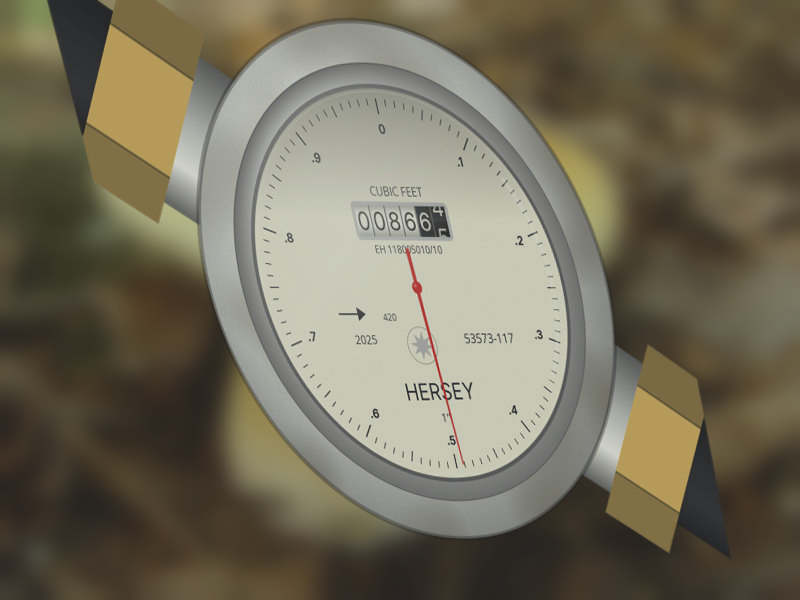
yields 8664.49 ft³
